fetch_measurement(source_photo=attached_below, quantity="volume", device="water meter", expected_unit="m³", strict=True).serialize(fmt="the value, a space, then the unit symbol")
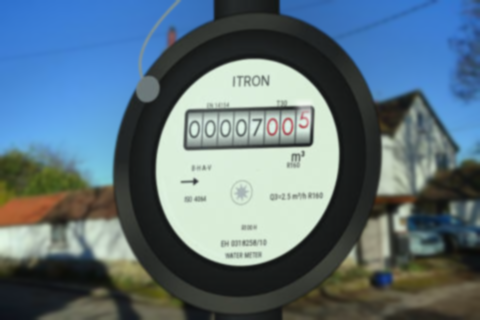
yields 7.005 m³
